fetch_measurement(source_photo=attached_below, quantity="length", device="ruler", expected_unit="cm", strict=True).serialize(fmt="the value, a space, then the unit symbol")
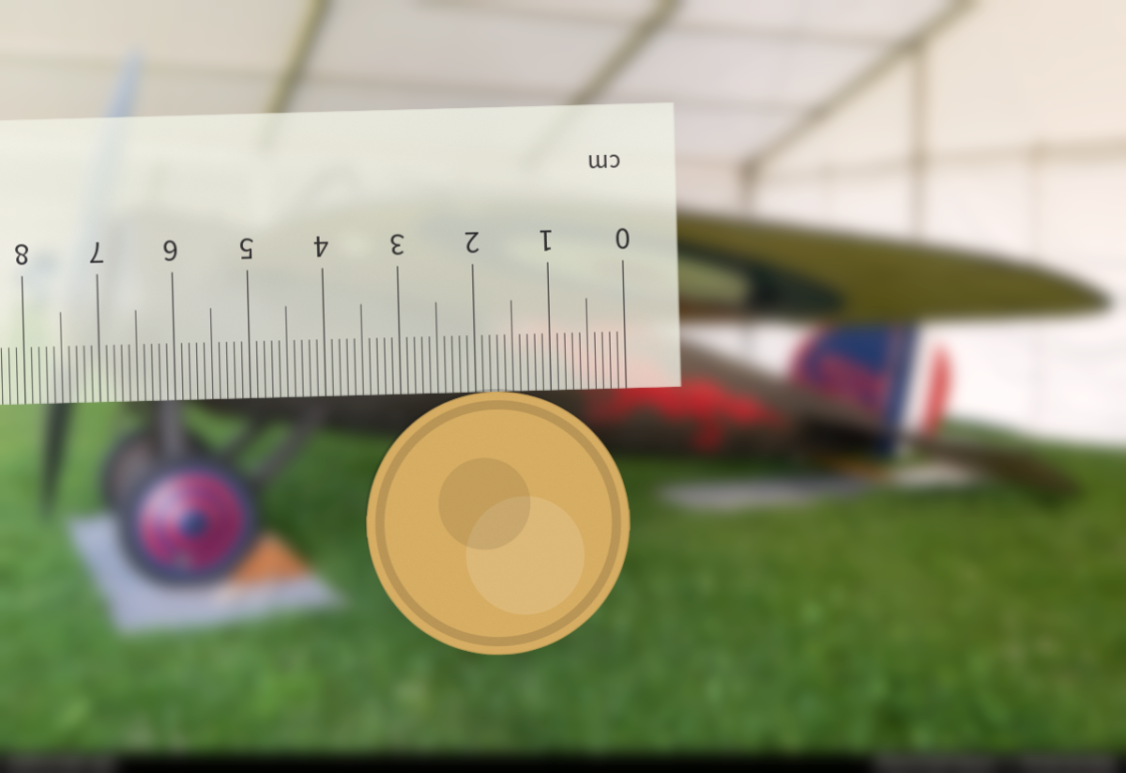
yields 3.5 cm
